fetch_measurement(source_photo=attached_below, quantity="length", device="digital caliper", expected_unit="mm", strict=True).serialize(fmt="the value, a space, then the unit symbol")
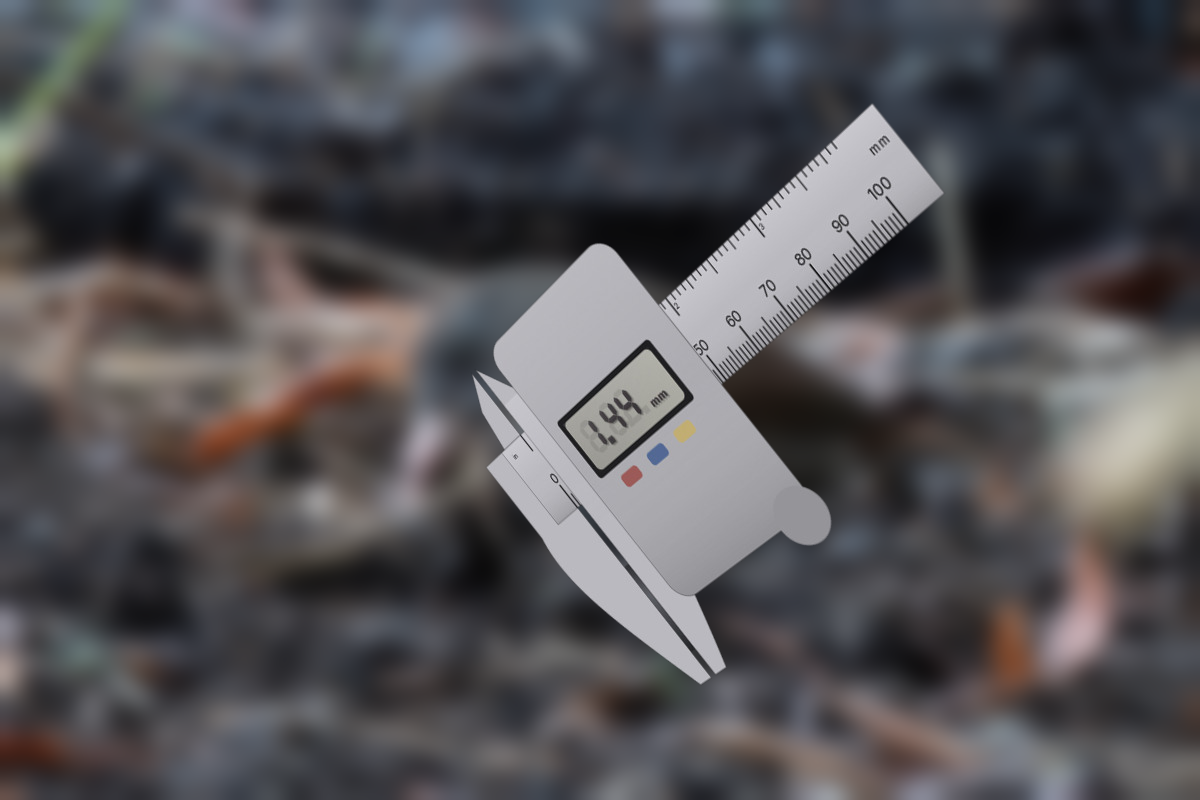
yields 1.44 mm
